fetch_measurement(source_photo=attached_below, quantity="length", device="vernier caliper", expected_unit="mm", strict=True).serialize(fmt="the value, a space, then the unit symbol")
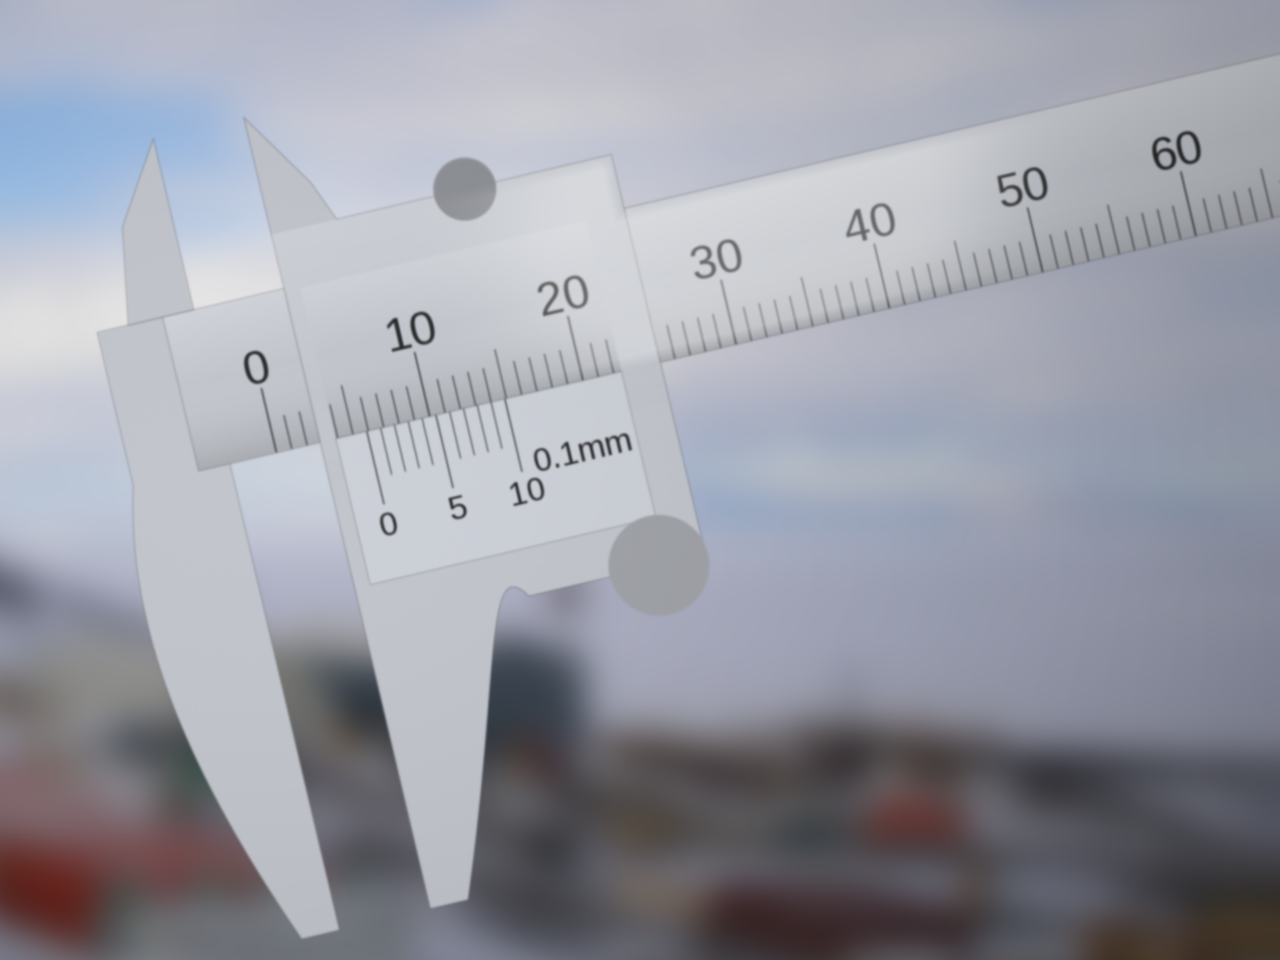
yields 5.9 mm
